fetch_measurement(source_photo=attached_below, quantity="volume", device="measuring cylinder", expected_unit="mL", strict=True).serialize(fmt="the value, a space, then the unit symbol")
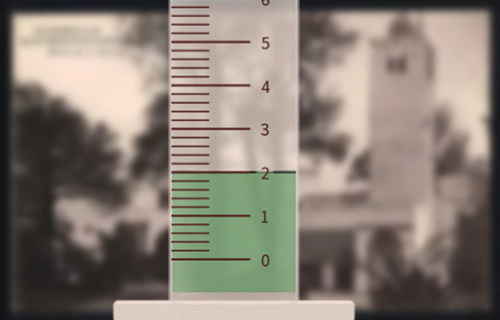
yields 2 mL
